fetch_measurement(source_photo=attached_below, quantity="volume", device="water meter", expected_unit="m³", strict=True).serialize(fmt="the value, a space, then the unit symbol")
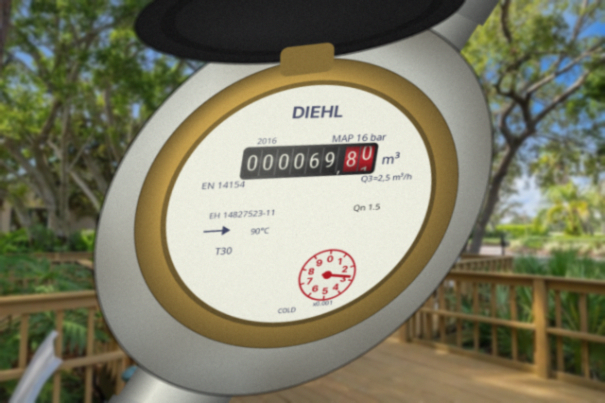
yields 69.802 m³
